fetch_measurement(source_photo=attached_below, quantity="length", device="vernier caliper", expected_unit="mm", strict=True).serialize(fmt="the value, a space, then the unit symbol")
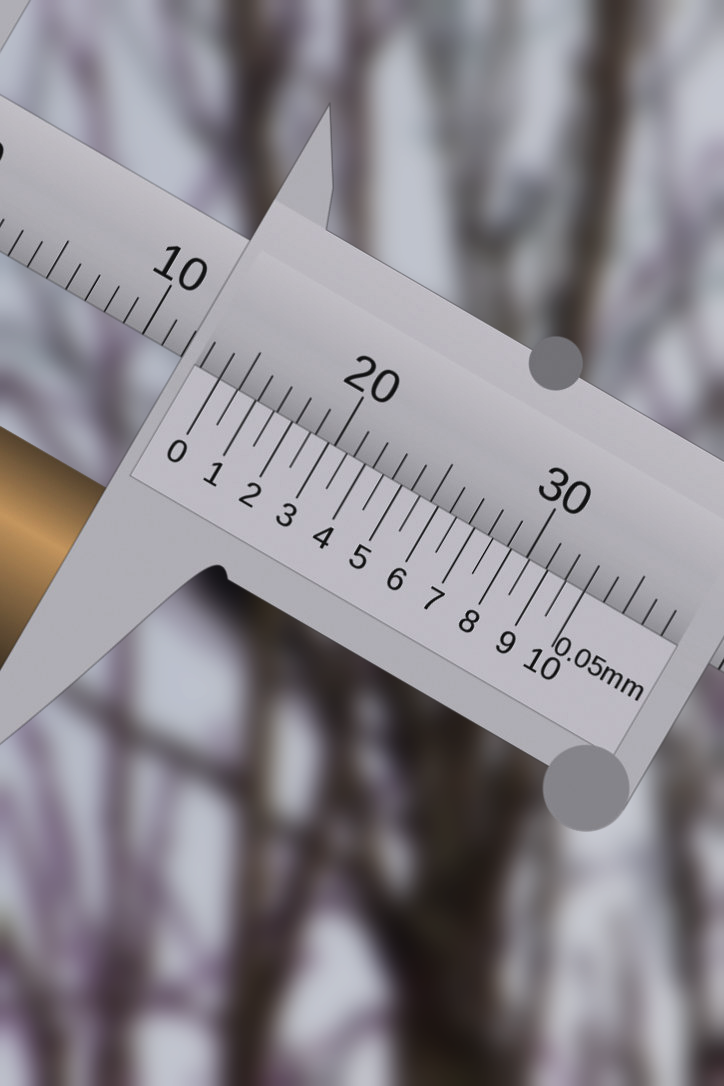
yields 14.0 mm
